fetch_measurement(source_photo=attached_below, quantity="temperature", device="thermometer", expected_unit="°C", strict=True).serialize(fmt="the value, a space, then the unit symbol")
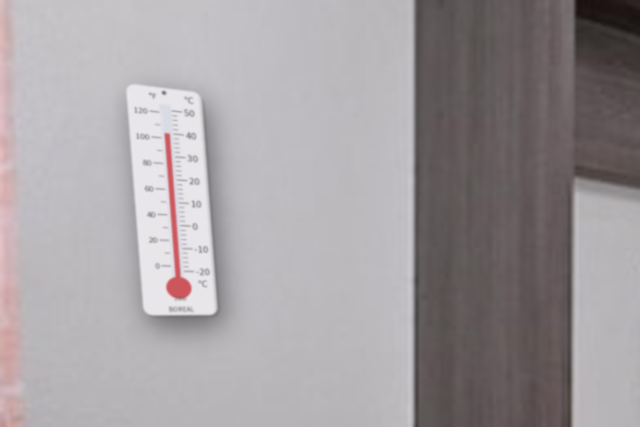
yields 40 °C
